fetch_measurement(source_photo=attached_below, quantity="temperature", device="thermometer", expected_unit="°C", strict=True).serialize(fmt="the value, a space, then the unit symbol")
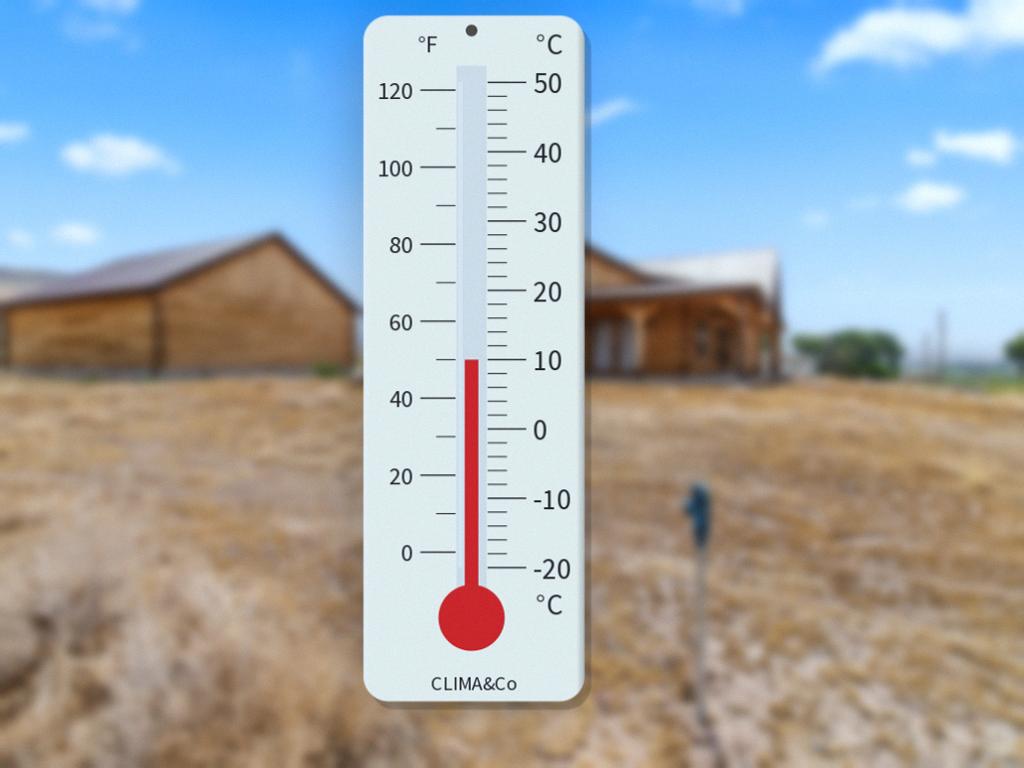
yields 10 °C
